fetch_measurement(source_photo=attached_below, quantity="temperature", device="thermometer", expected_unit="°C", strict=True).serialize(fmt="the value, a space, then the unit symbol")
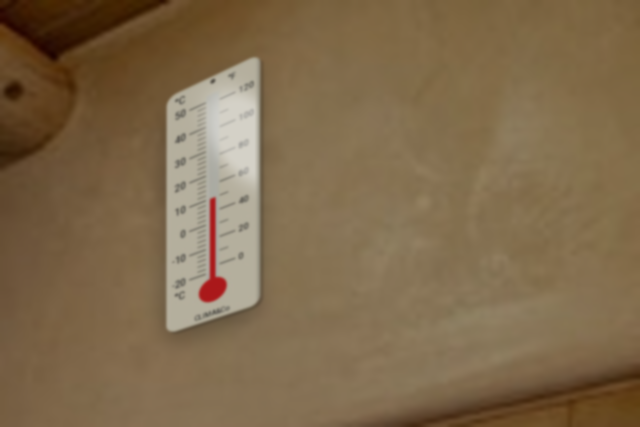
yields 10 °C
